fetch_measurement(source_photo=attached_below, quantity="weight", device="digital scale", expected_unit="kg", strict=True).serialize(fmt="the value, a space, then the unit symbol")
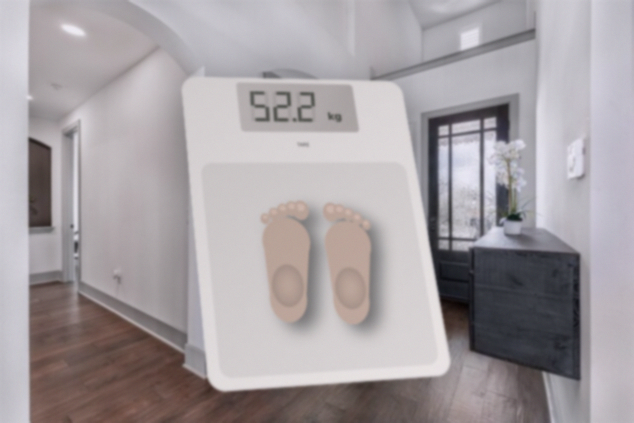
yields 52.2 kg
